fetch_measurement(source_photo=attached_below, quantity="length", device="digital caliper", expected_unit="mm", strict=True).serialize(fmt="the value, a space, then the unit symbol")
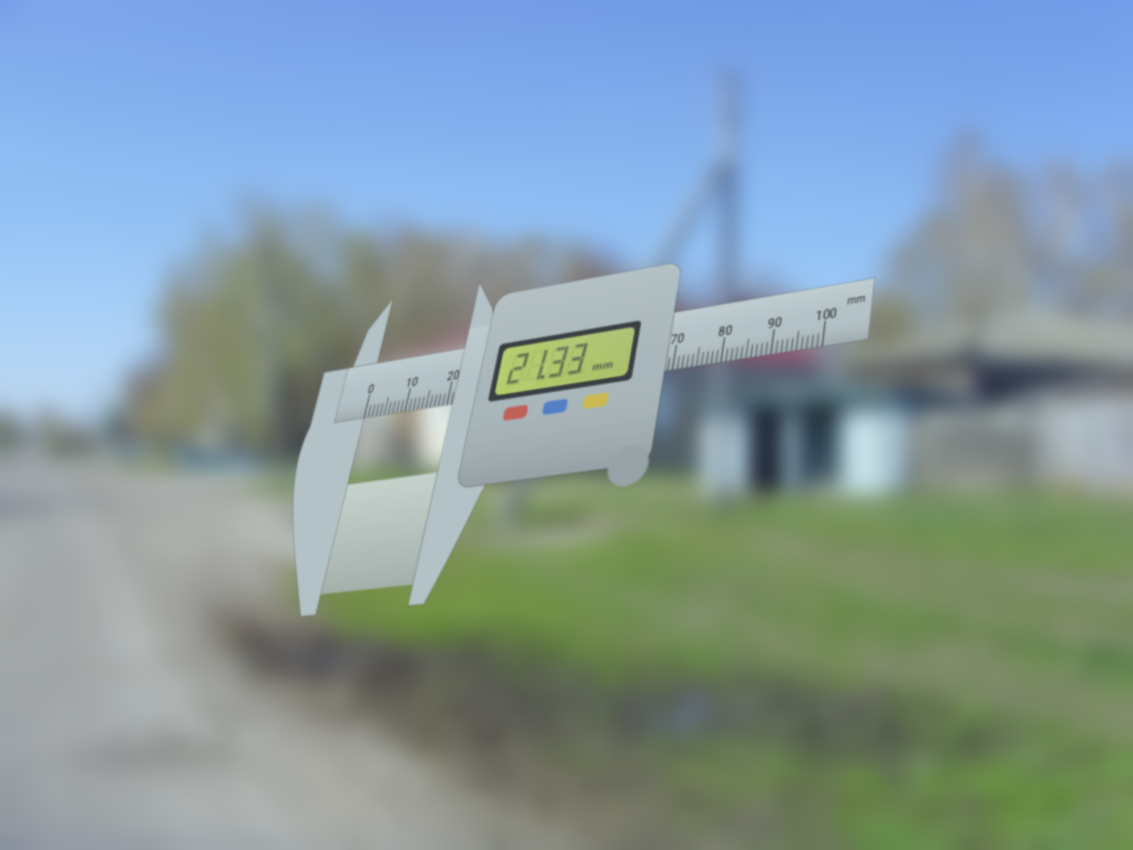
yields 21.33 mm
